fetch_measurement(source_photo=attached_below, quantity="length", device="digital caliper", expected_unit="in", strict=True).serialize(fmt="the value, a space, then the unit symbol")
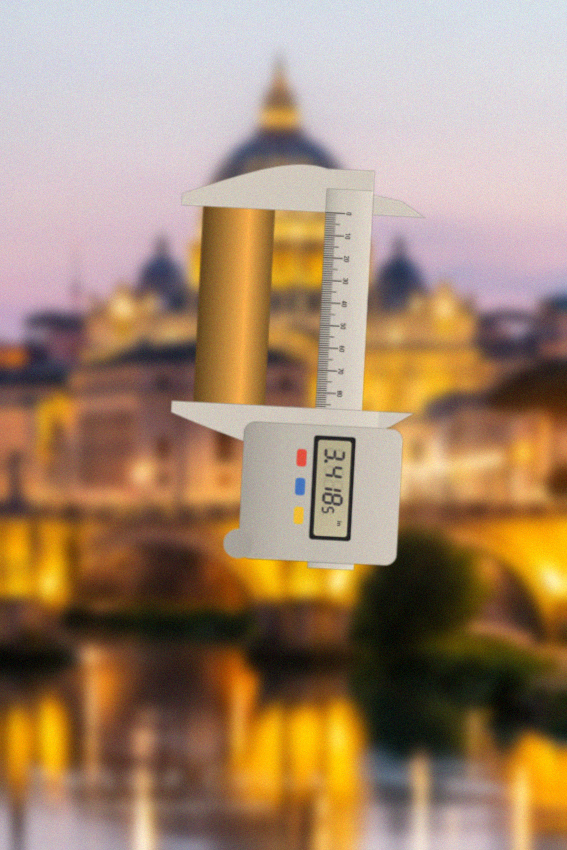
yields 3.4185 in
